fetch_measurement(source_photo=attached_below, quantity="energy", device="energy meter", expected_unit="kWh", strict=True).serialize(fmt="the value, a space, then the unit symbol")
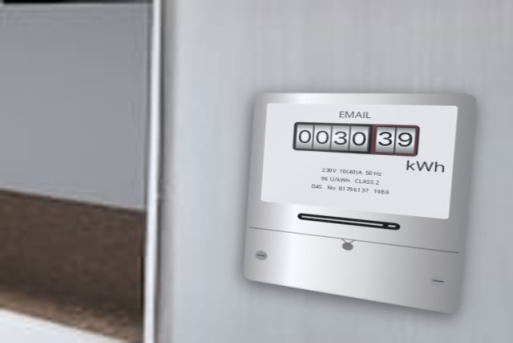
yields 30.39 kWh
